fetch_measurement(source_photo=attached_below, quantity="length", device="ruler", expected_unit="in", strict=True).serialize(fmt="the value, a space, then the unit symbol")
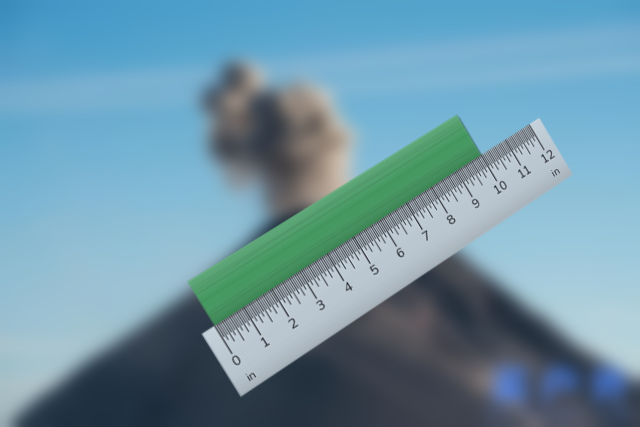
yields 10 in
